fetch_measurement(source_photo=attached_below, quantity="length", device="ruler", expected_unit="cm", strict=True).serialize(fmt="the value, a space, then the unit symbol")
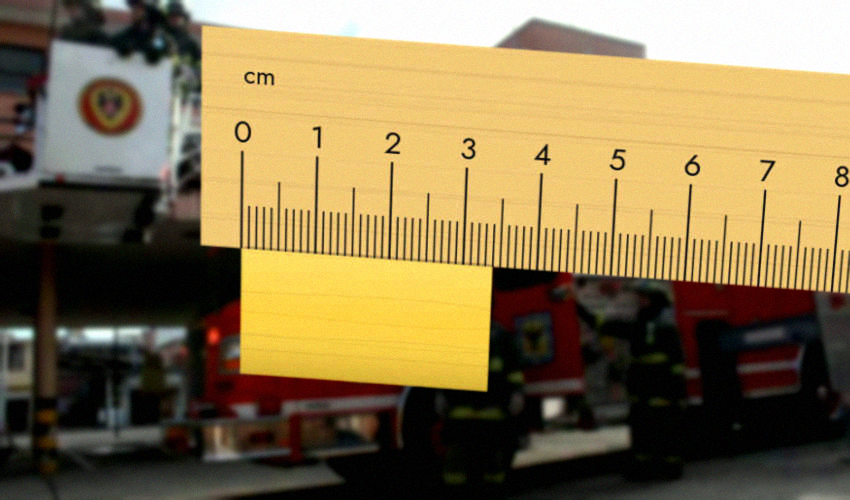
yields 3.4 cm
